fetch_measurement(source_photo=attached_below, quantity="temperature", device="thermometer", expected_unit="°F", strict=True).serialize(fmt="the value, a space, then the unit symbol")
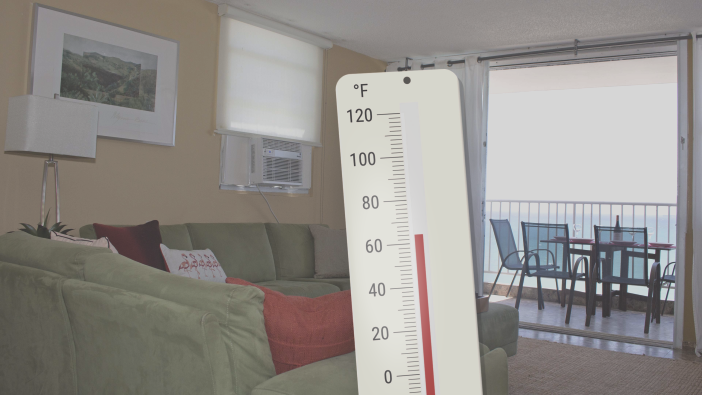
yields 64 °F
